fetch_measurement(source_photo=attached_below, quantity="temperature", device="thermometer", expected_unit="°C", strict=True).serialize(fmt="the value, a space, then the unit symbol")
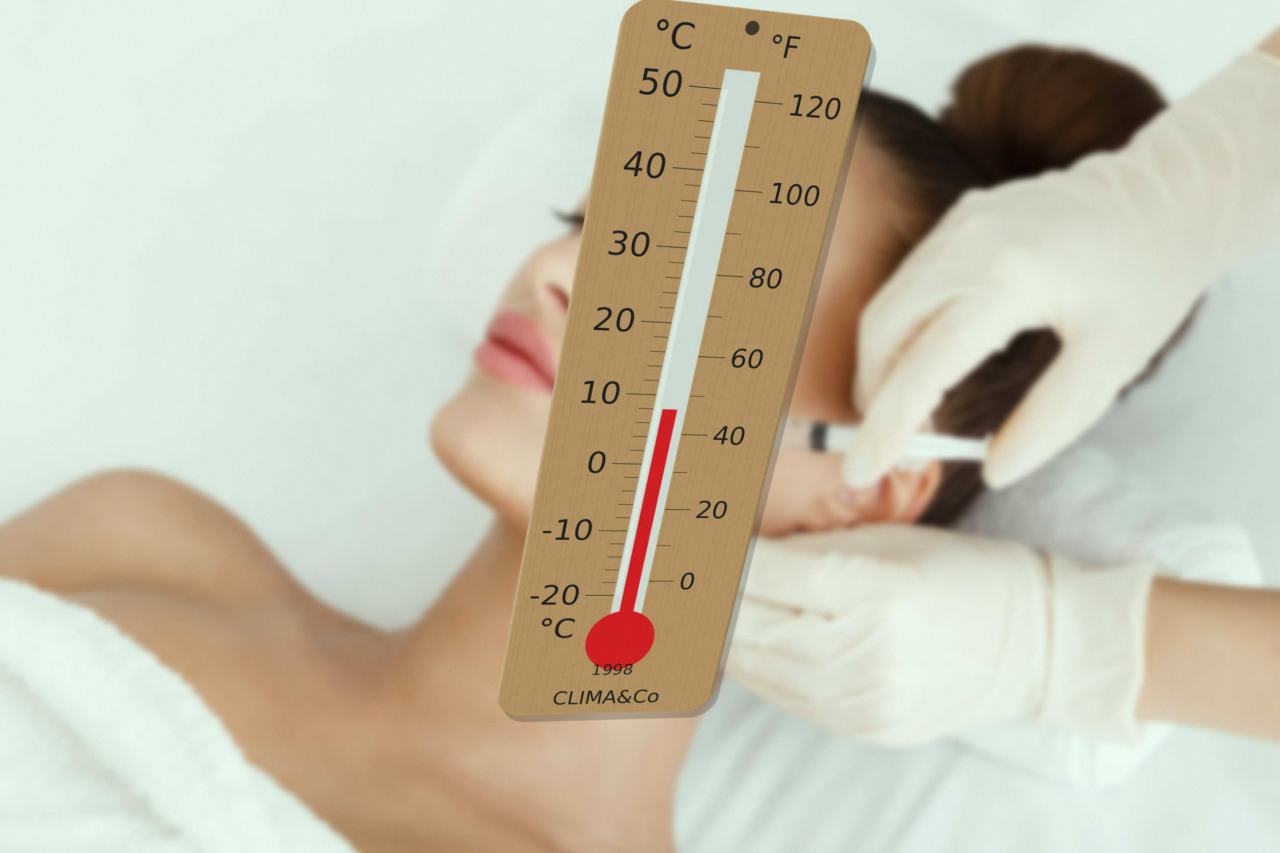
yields 8 °C
